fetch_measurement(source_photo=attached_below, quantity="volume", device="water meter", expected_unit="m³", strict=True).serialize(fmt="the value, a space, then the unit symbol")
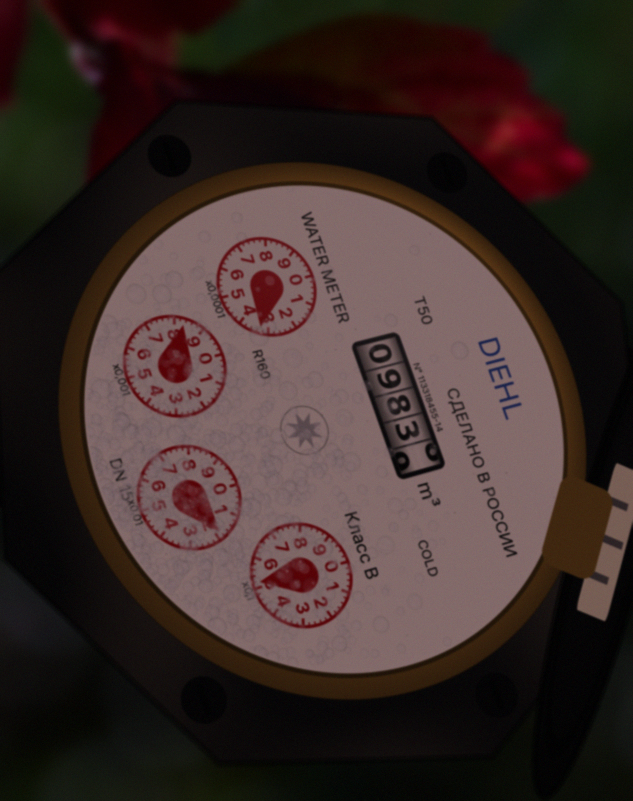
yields 9838.5183 m³
